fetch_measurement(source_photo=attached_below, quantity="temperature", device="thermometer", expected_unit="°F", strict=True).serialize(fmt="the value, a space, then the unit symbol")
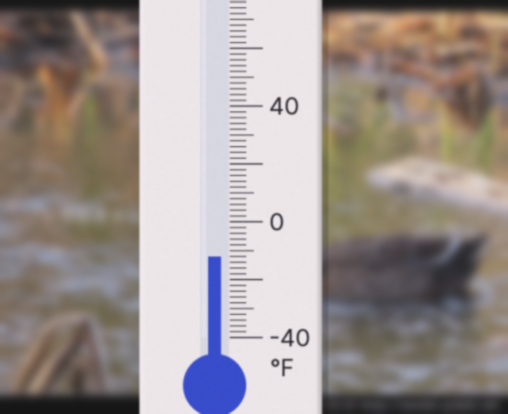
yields -12 °F
